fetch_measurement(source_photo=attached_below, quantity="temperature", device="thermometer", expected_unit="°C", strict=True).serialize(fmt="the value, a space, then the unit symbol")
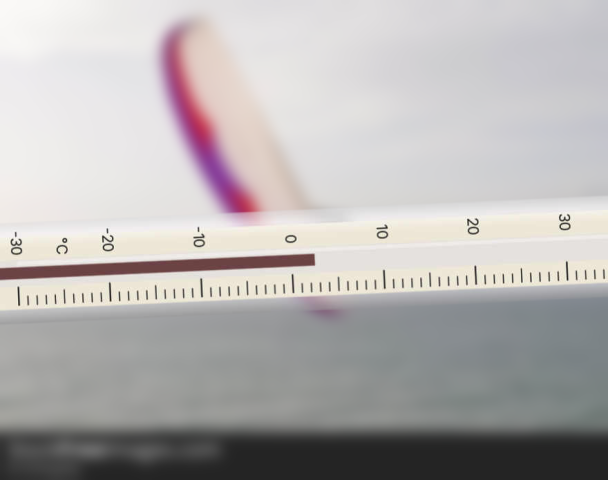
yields 2.5 °C
